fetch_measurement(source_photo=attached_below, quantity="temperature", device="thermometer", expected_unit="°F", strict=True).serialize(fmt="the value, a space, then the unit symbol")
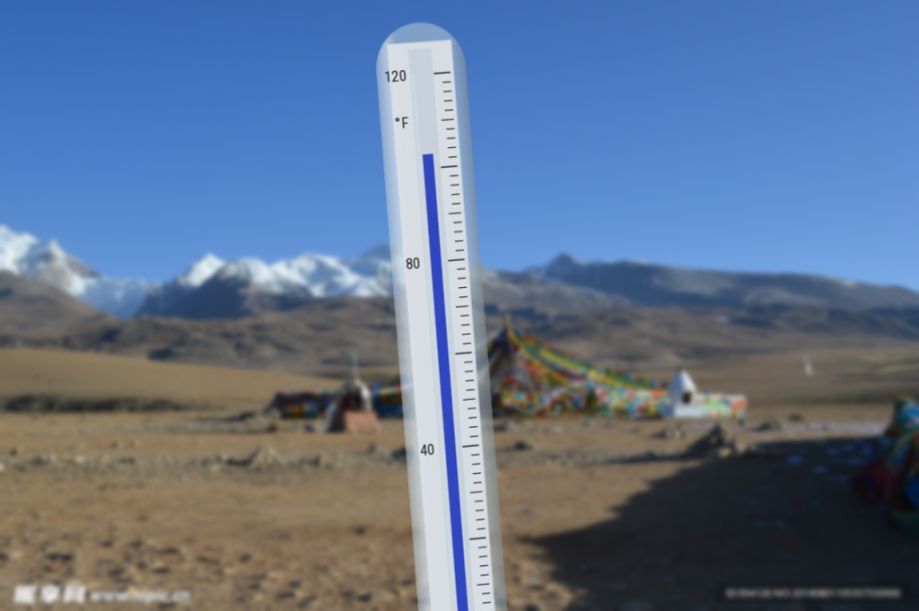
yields 103 °F
